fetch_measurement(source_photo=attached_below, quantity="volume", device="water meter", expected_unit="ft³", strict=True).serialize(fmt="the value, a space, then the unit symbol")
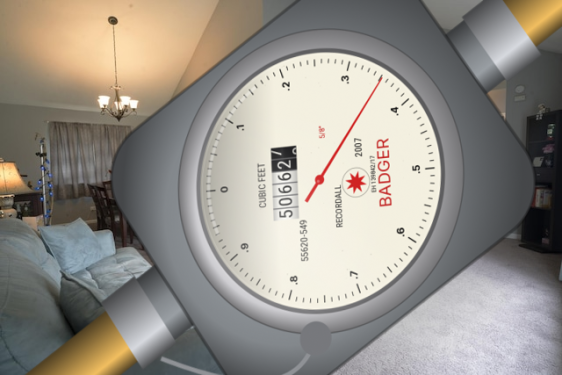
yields 506627.35 ft³
